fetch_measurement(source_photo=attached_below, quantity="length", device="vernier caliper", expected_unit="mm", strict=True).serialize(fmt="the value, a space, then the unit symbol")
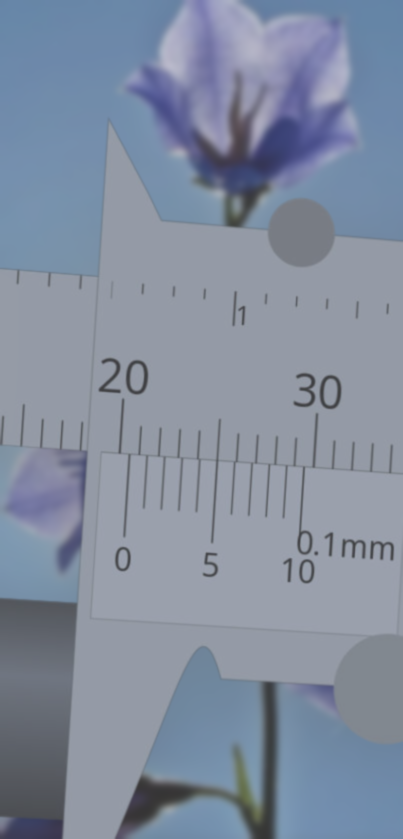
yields 20.5 mm
